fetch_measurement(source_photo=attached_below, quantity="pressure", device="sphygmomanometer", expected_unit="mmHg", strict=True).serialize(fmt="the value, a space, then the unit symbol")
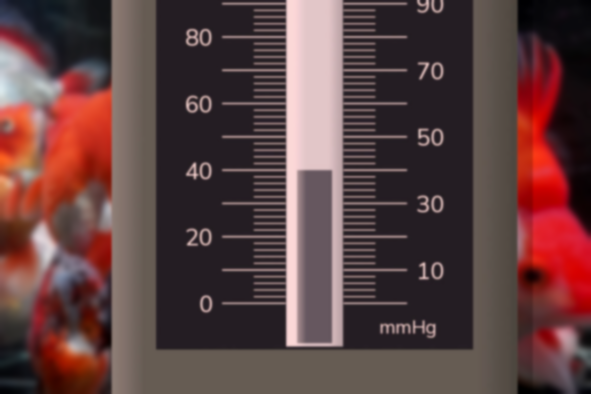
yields 40 mmHg
